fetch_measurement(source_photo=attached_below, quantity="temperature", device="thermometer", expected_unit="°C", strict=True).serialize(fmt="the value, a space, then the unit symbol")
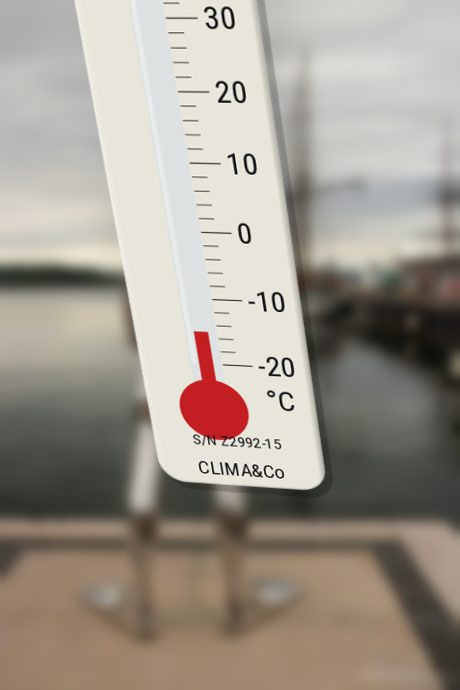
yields -15 °C
